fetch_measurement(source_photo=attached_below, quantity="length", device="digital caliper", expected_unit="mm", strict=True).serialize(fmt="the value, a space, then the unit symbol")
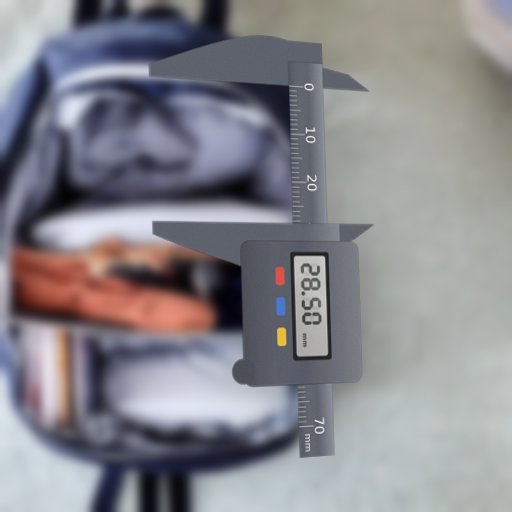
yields 28.50 mm
